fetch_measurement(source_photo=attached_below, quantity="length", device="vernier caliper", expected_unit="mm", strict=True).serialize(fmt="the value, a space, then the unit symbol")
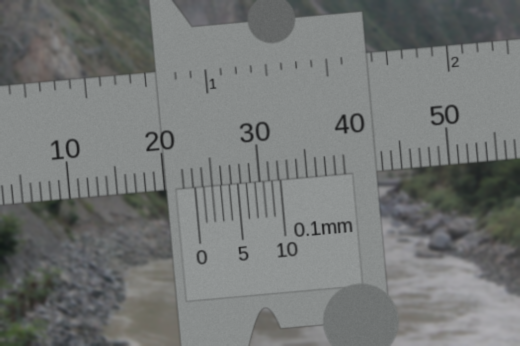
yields 23.2 mm
